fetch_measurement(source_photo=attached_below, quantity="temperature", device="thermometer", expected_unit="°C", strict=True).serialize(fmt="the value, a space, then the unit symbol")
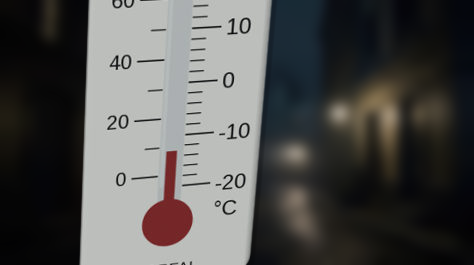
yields -13 °C
